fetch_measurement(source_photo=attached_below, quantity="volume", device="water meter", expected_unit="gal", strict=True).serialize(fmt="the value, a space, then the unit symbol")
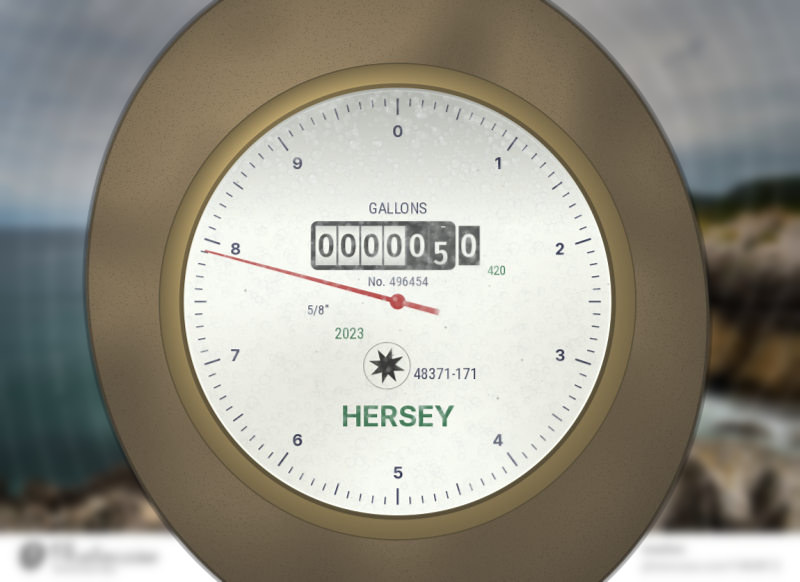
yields 47.9 gal
